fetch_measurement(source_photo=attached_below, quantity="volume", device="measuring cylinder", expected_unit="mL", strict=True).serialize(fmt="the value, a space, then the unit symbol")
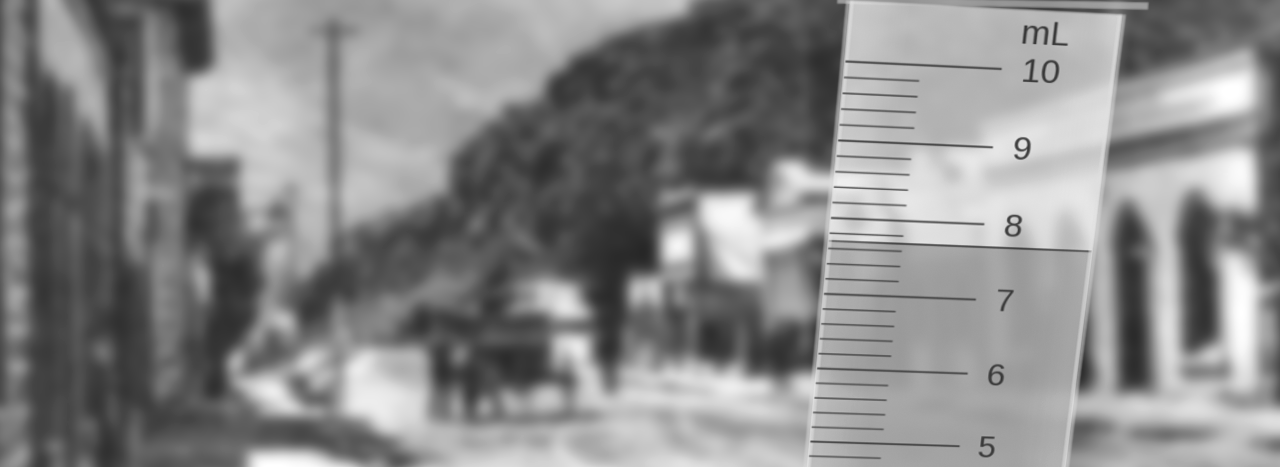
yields 7.7 mL
